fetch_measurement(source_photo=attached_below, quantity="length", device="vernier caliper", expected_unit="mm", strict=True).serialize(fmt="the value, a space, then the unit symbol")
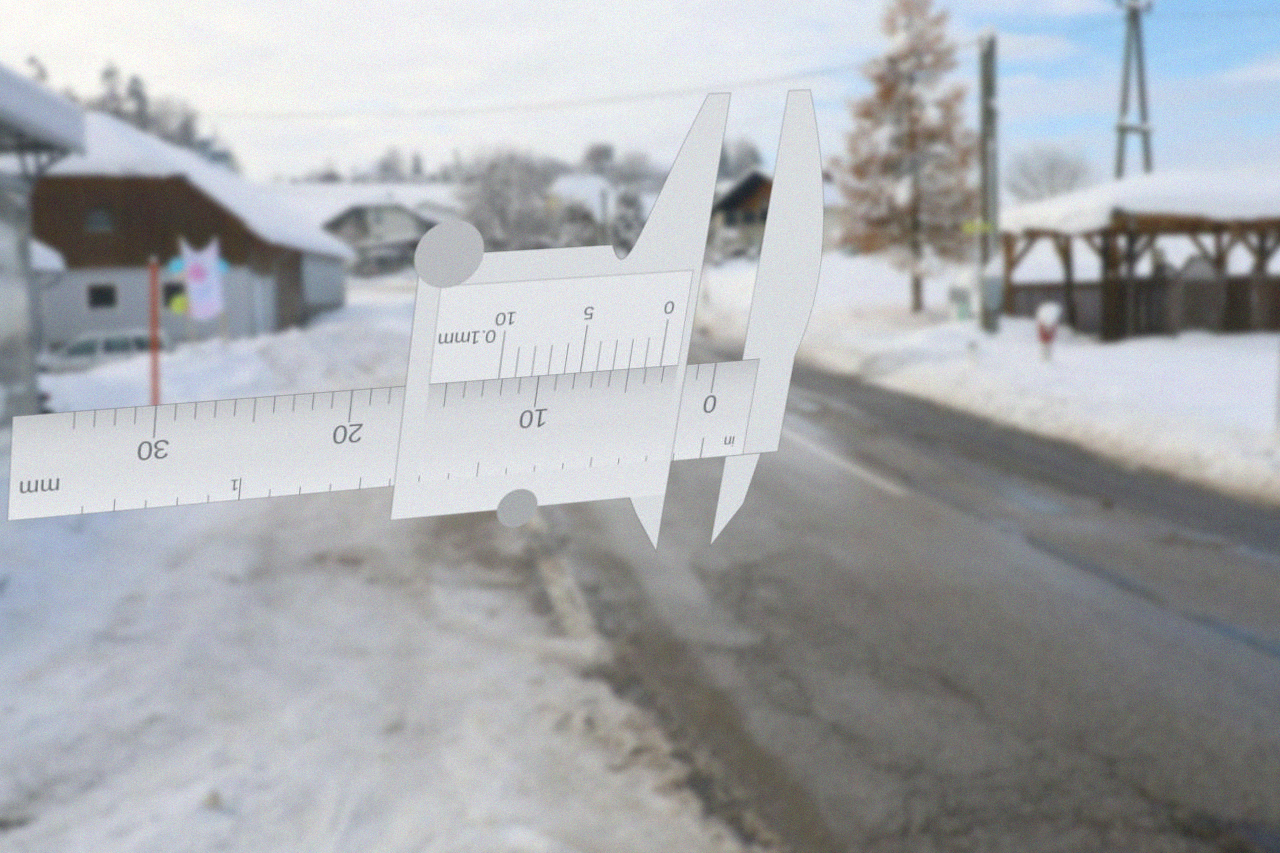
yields 3.2 mm
